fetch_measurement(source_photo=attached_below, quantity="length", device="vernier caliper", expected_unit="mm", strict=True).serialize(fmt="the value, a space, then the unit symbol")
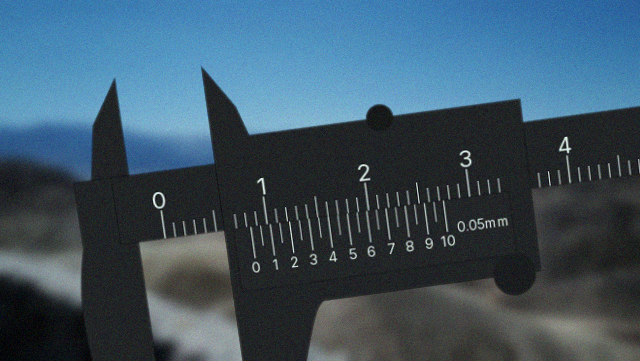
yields 8.4 mm
